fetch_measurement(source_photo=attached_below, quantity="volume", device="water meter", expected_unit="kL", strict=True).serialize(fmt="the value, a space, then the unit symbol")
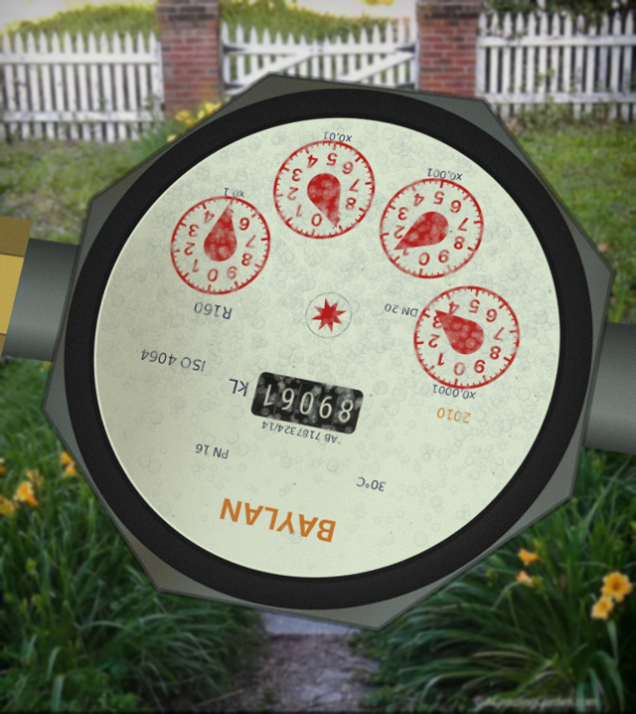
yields 89061.4913 kL
